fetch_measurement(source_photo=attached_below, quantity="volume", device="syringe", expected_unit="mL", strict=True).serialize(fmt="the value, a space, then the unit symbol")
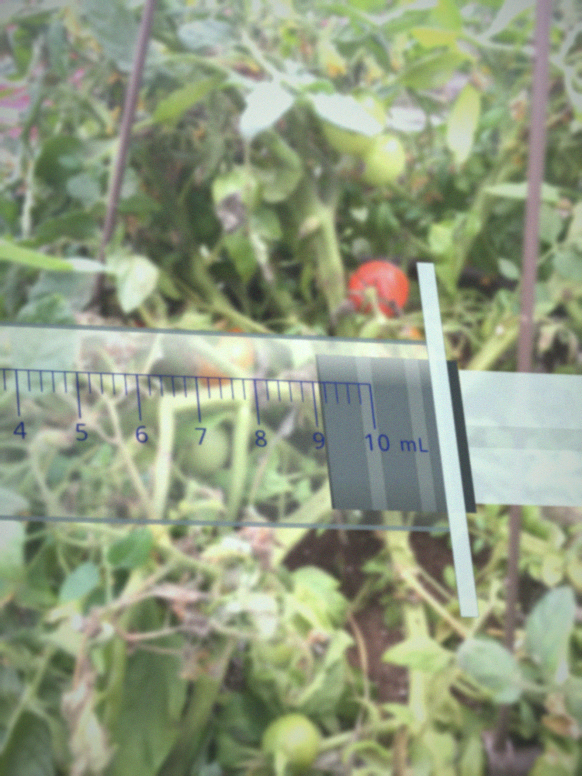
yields 9.1 mL
